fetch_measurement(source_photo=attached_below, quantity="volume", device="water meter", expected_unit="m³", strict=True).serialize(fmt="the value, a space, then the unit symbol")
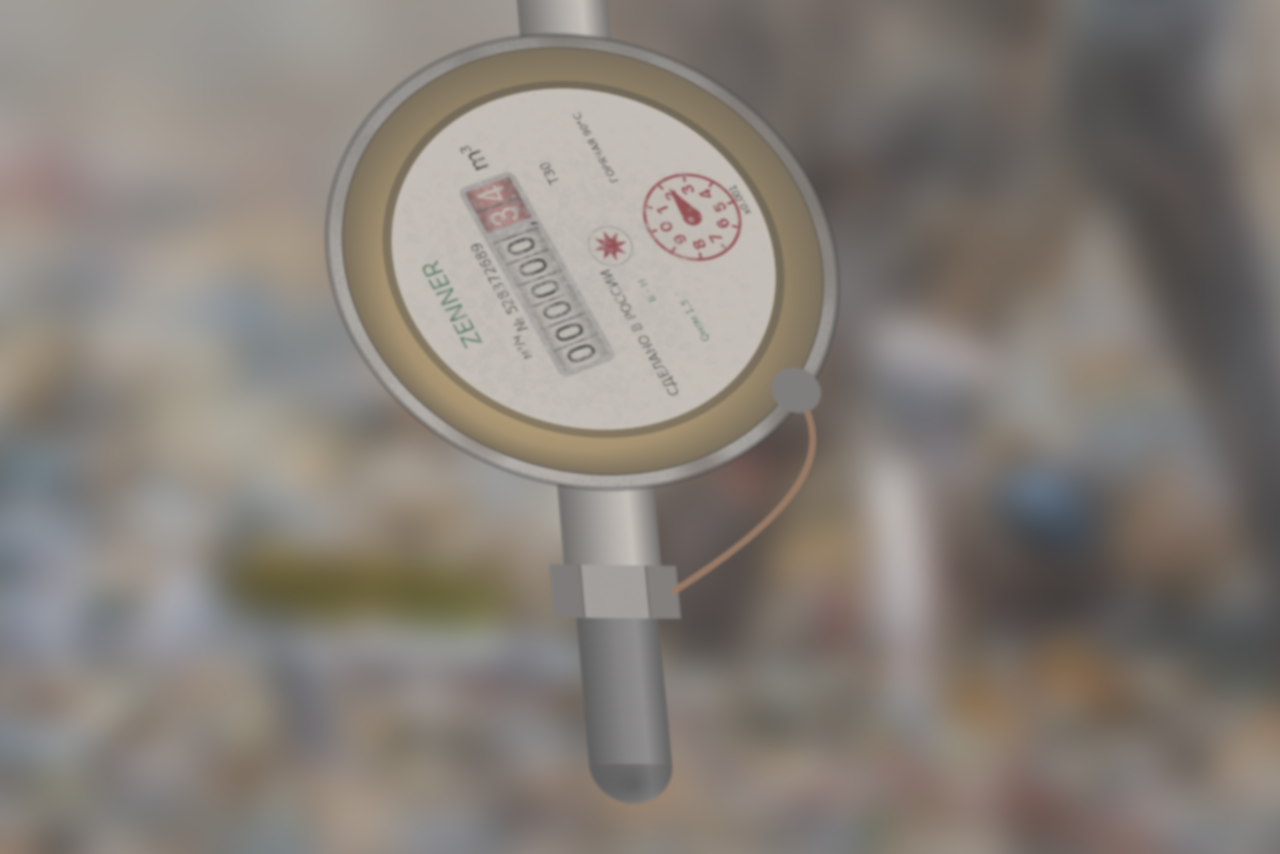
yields 0.342 m³
